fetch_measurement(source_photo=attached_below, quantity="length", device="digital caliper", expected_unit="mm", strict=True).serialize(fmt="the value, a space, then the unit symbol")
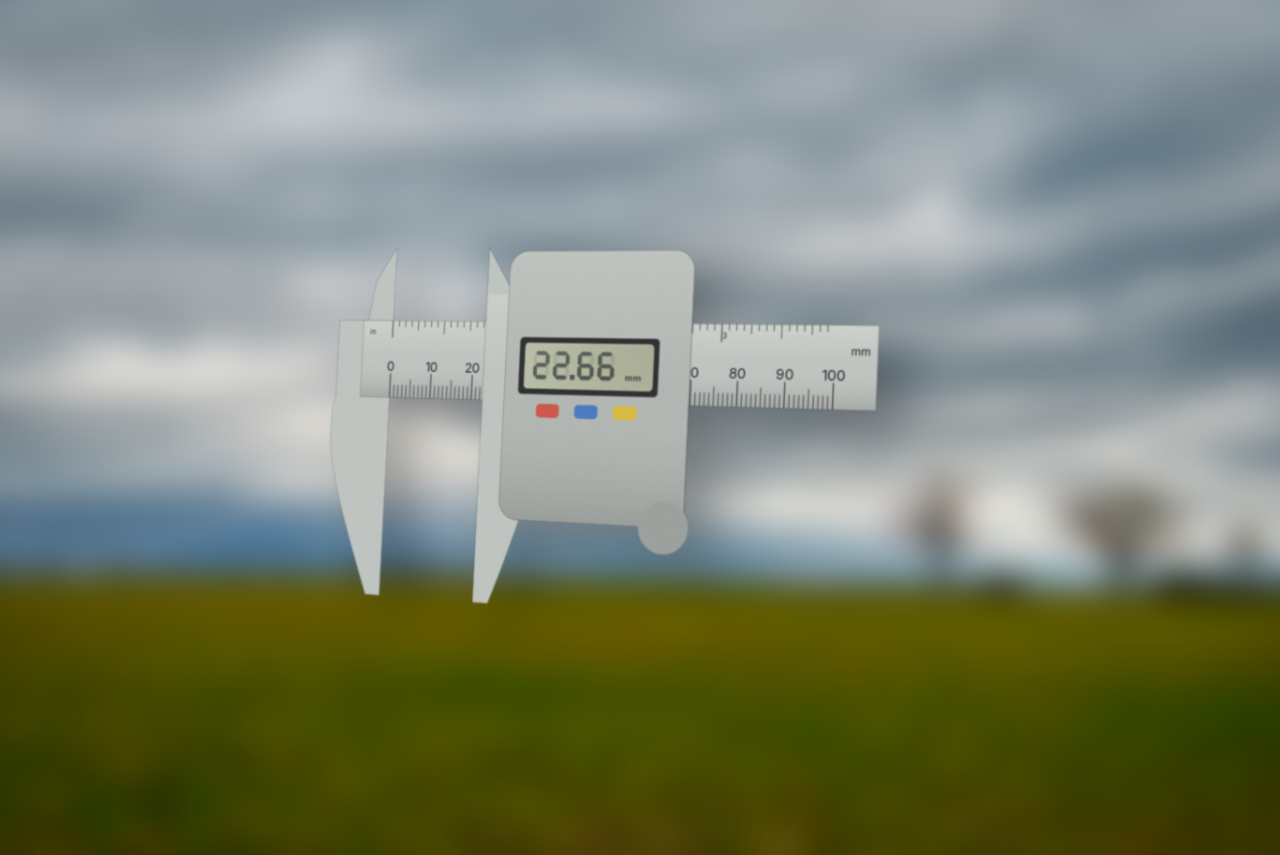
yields 22.66 mm
